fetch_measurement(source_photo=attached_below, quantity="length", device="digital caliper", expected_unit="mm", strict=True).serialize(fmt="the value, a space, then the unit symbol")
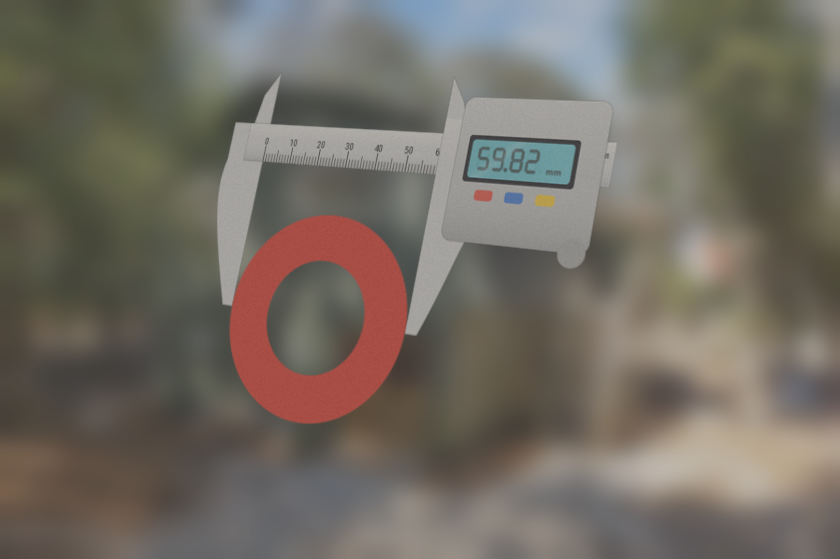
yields 59.82 mm
